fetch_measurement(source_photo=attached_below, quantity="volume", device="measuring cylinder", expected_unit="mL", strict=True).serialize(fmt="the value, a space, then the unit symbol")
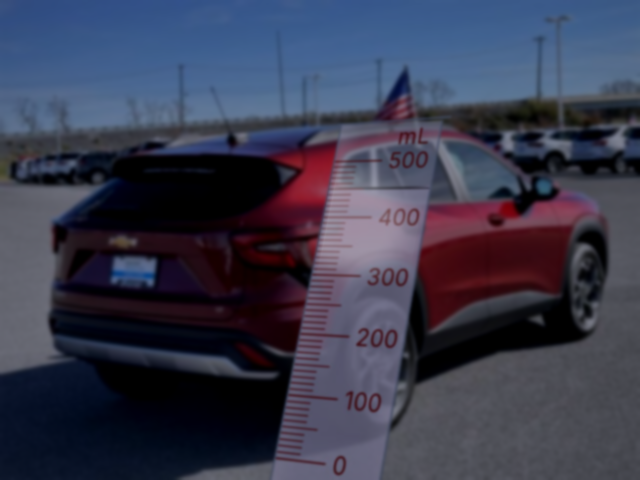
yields 450 mL
